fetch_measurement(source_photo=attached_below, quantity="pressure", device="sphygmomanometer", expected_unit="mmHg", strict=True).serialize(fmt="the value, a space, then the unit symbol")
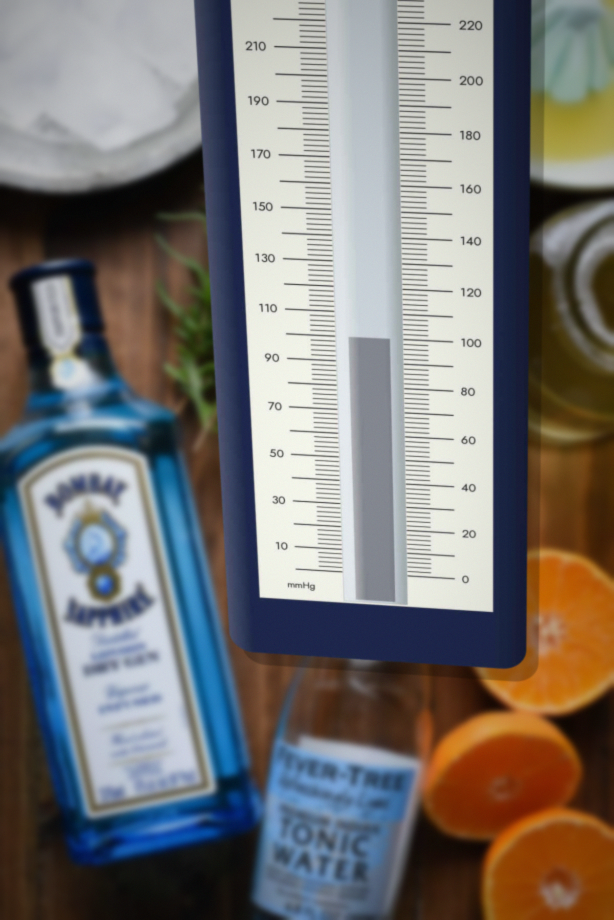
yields 100 mmHg
